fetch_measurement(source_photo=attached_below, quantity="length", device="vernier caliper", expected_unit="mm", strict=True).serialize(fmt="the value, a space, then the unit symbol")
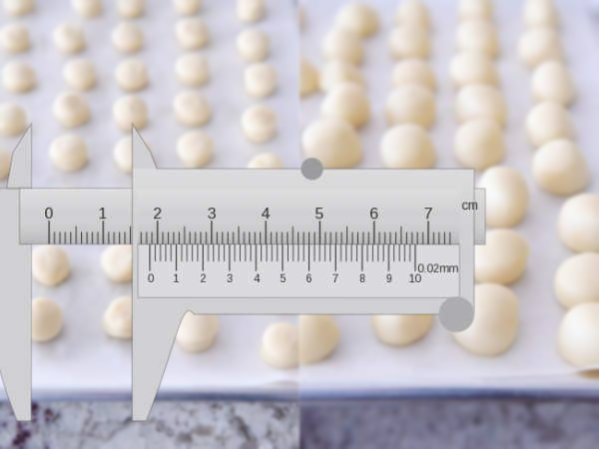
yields 18.6 mm
